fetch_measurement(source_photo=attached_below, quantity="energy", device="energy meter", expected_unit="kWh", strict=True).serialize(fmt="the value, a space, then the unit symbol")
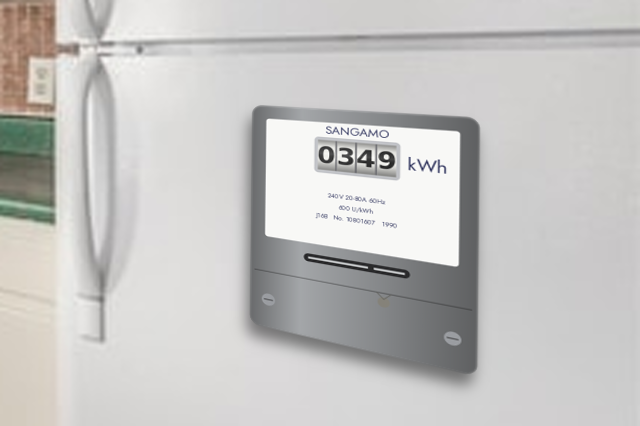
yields 349 kWh
